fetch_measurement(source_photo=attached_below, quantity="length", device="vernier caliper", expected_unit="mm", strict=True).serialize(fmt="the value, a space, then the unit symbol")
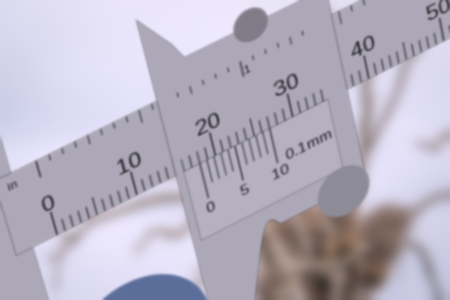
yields 18.0 mm
